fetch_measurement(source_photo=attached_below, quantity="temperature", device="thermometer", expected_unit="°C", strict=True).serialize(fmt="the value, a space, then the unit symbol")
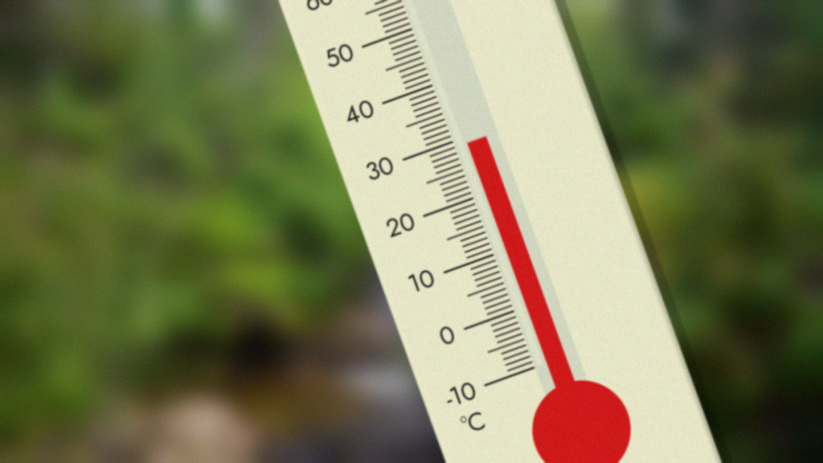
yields 29 °C
